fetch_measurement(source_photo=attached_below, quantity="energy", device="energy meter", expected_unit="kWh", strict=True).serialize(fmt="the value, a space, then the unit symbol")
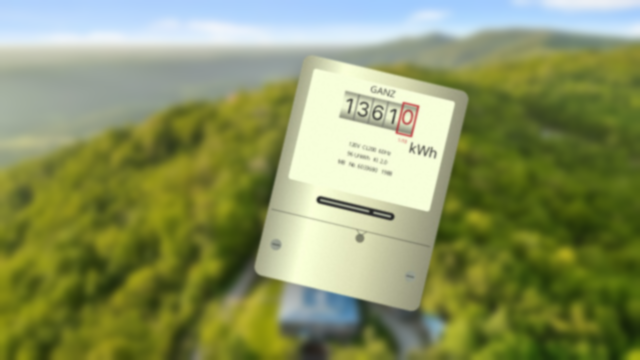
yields 1361.0 kWh
